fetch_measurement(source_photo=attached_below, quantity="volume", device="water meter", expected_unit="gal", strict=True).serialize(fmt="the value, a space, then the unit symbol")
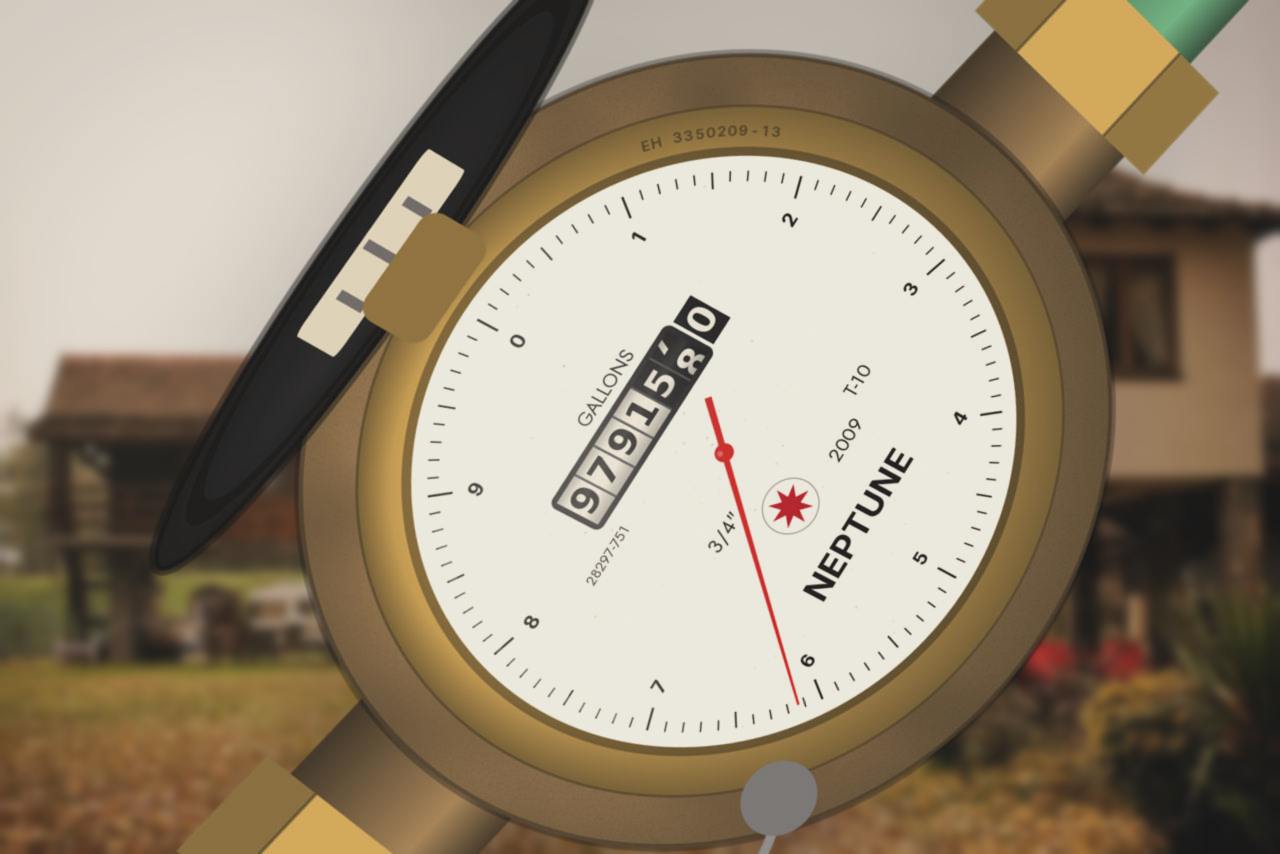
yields 9791576.1 gal
